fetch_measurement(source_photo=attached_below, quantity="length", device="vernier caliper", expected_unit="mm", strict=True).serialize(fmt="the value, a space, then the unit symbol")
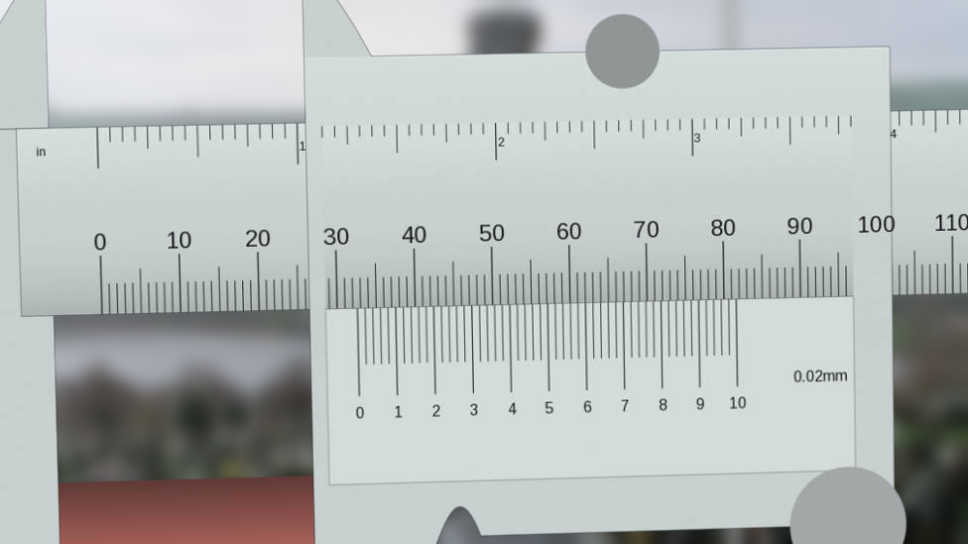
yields 32.6 mm
